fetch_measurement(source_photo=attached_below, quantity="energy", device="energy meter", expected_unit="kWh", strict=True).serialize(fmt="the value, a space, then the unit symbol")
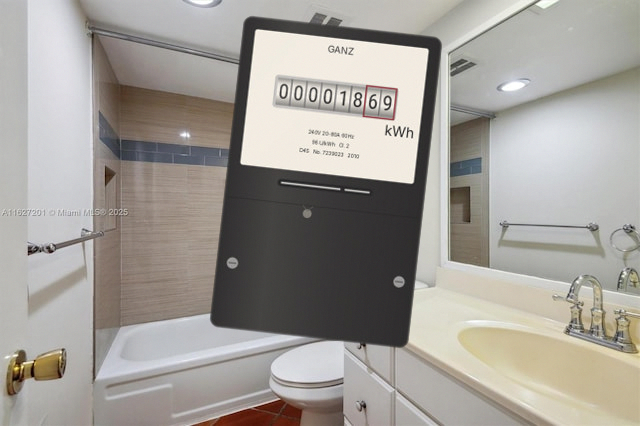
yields 18.69 kWh
